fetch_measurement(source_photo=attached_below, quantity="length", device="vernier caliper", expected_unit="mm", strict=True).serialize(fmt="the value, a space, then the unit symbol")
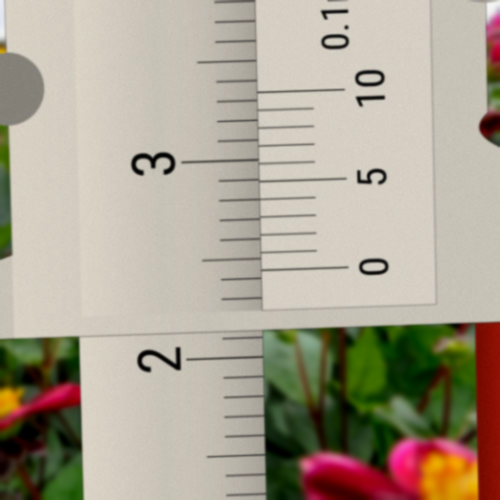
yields 24.4 mm
